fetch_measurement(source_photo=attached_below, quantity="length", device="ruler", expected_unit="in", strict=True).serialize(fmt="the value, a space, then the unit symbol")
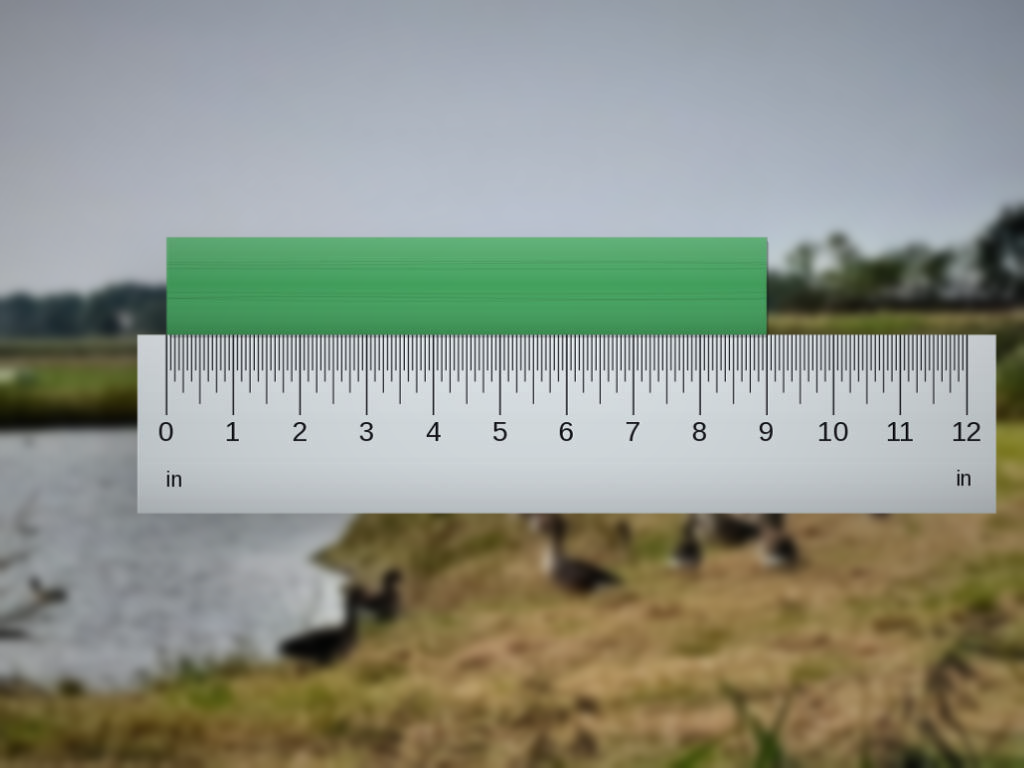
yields 9 in
